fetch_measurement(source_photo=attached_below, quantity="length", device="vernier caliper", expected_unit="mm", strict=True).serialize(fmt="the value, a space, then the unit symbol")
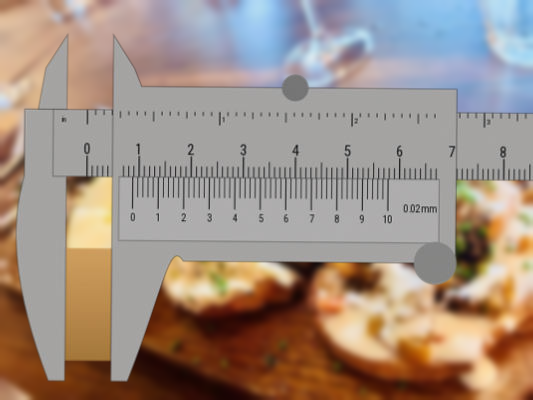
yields 8.8 mm
